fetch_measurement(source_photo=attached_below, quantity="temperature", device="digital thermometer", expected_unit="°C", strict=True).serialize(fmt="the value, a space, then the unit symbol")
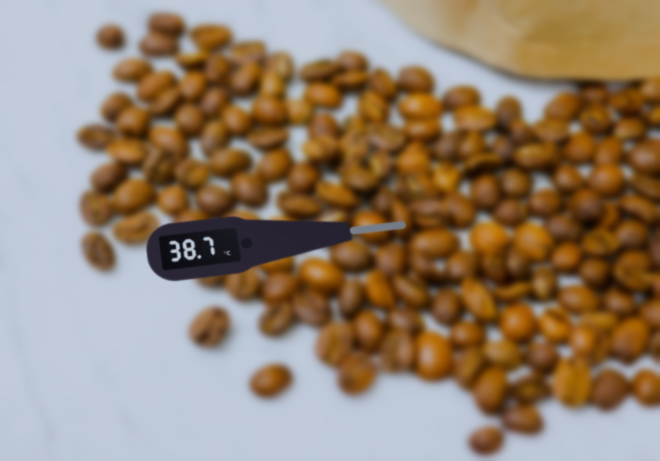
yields 38.7 °C
